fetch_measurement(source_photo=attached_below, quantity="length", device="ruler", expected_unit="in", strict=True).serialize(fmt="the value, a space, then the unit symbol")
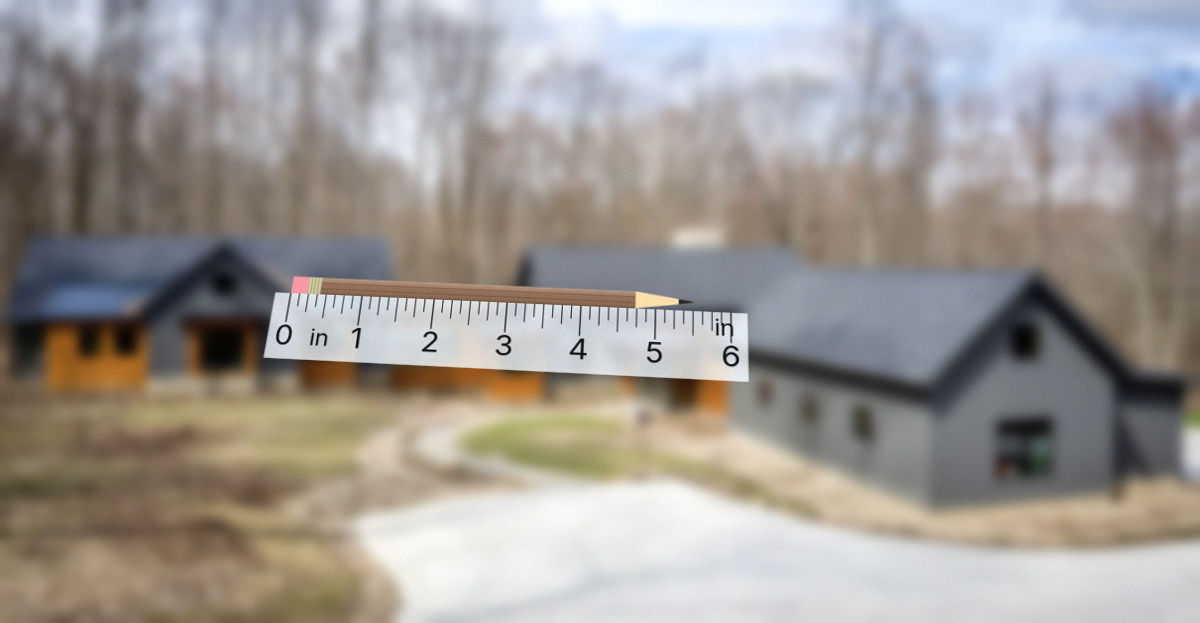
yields 5.5 in
